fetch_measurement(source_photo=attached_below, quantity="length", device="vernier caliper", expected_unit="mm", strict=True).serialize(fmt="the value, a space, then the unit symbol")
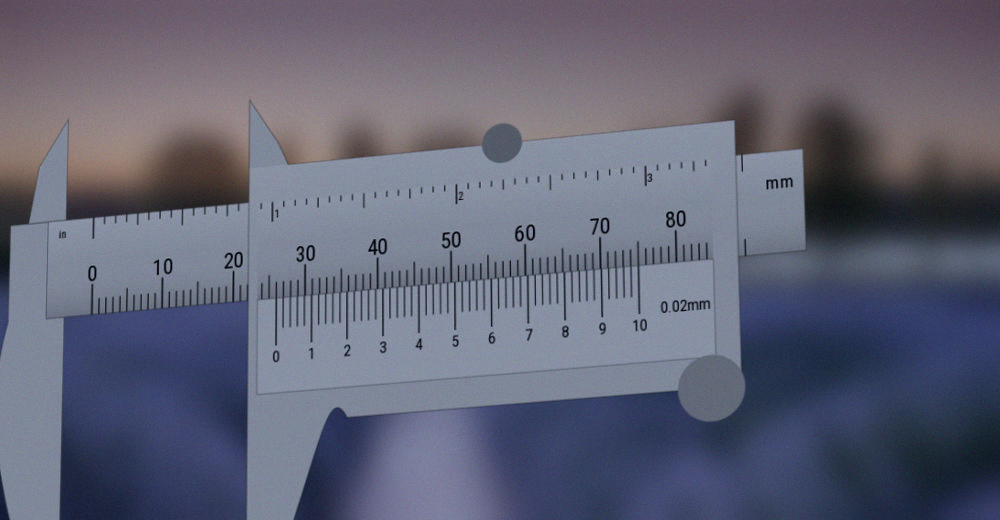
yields 26.0 mm
